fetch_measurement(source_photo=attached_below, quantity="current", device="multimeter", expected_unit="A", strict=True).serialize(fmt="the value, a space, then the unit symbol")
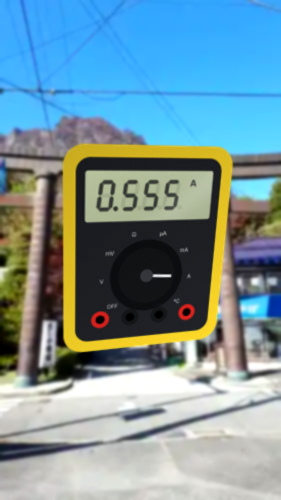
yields 0.555 A
